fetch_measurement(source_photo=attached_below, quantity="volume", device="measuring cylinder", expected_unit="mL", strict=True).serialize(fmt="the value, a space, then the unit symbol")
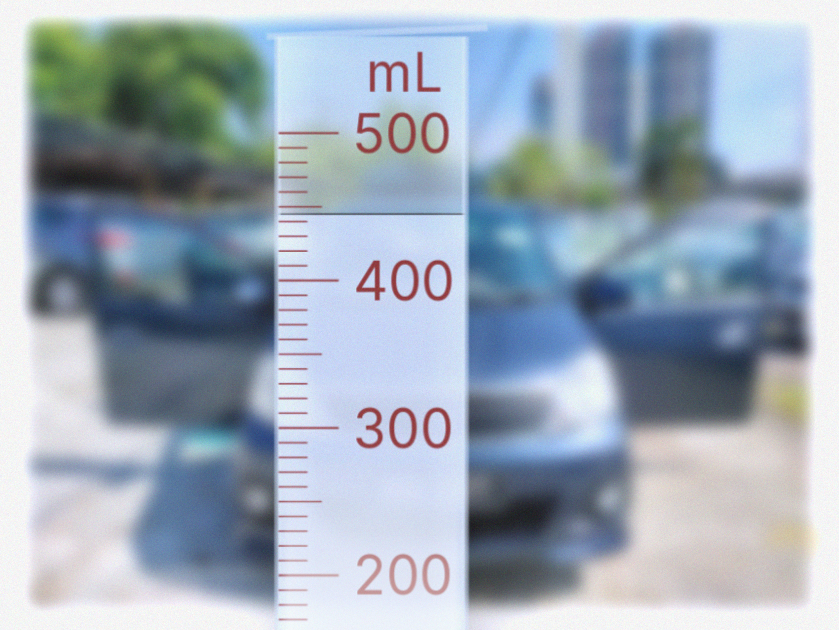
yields 445 mL
